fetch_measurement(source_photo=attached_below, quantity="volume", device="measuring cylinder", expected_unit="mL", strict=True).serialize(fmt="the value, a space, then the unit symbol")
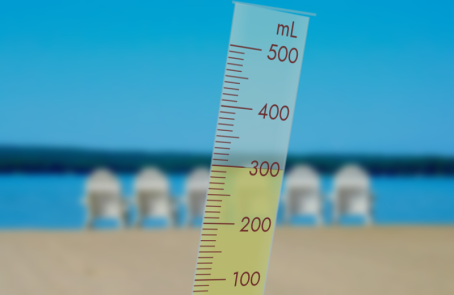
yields 300 mL
